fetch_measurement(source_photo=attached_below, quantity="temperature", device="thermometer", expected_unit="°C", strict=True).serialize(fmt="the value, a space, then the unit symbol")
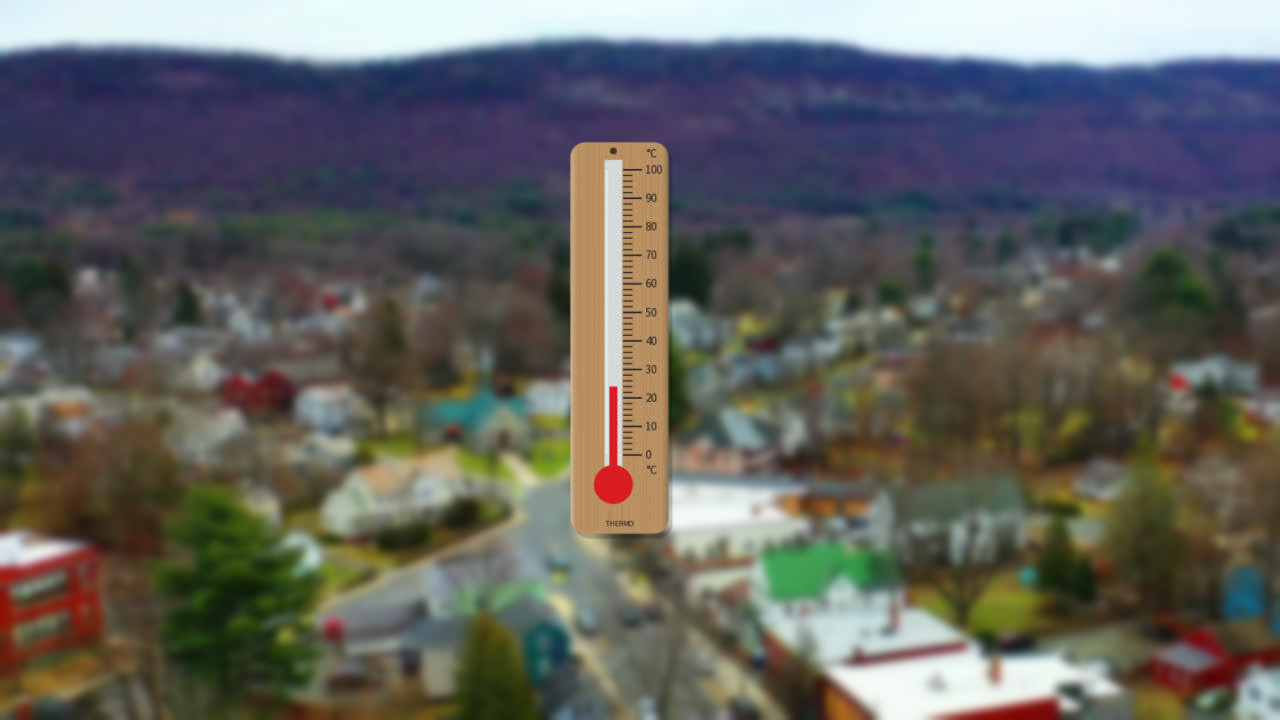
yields 24 °C
